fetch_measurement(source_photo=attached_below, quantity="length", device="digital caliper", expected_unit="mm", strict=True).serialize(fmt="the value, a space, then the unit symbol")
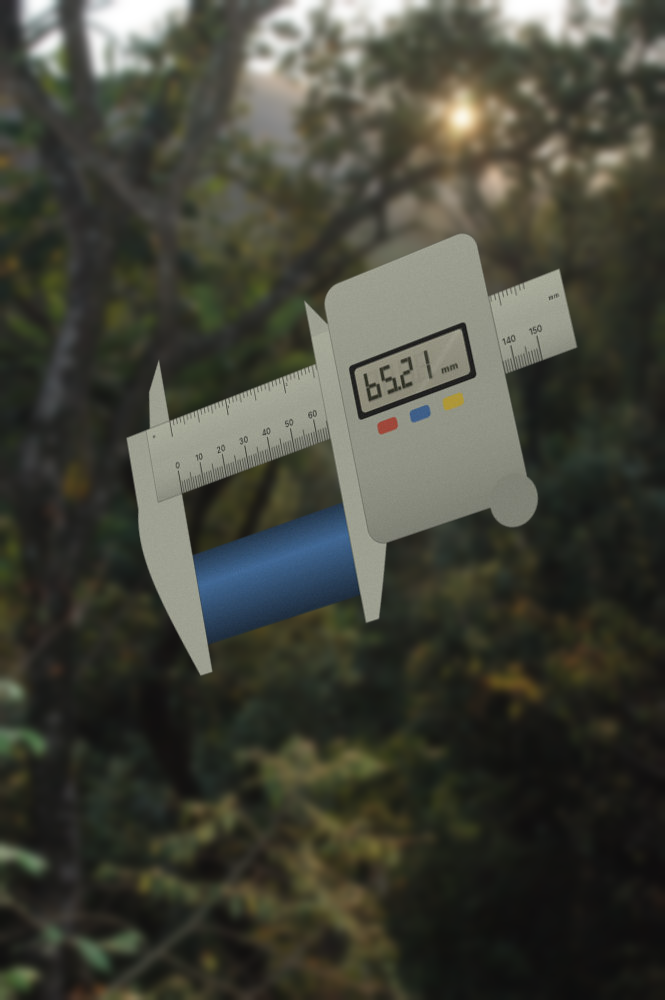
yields 65.21 mm
